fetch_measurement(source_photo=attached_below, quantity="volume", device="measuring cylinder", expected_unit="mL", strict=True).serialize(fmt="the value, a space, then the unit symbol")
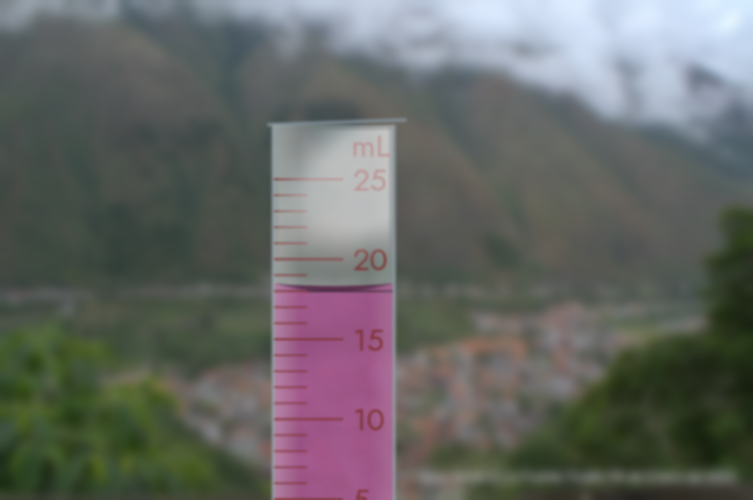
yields 18 mL
